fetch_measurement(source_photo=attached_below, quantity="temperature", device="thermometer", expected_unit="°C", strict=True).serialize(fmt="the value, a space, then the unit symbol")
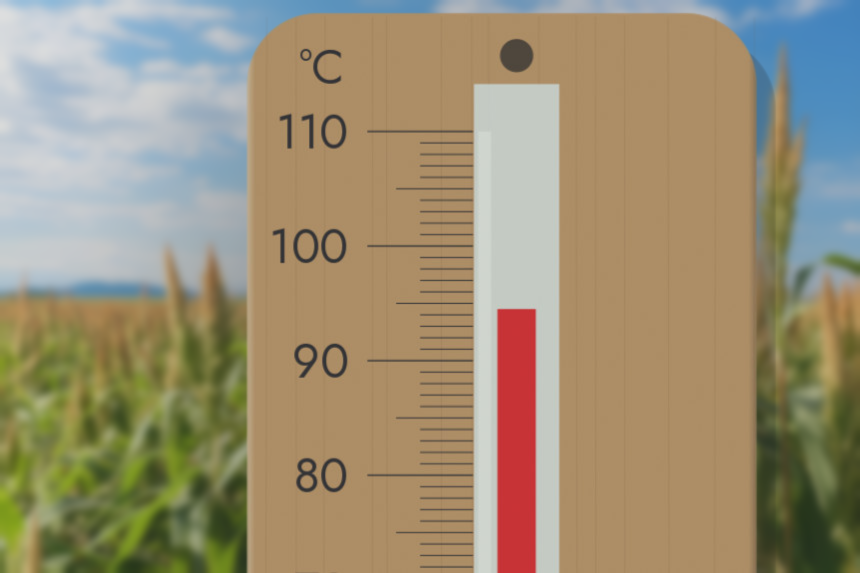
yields 94.5 °C
